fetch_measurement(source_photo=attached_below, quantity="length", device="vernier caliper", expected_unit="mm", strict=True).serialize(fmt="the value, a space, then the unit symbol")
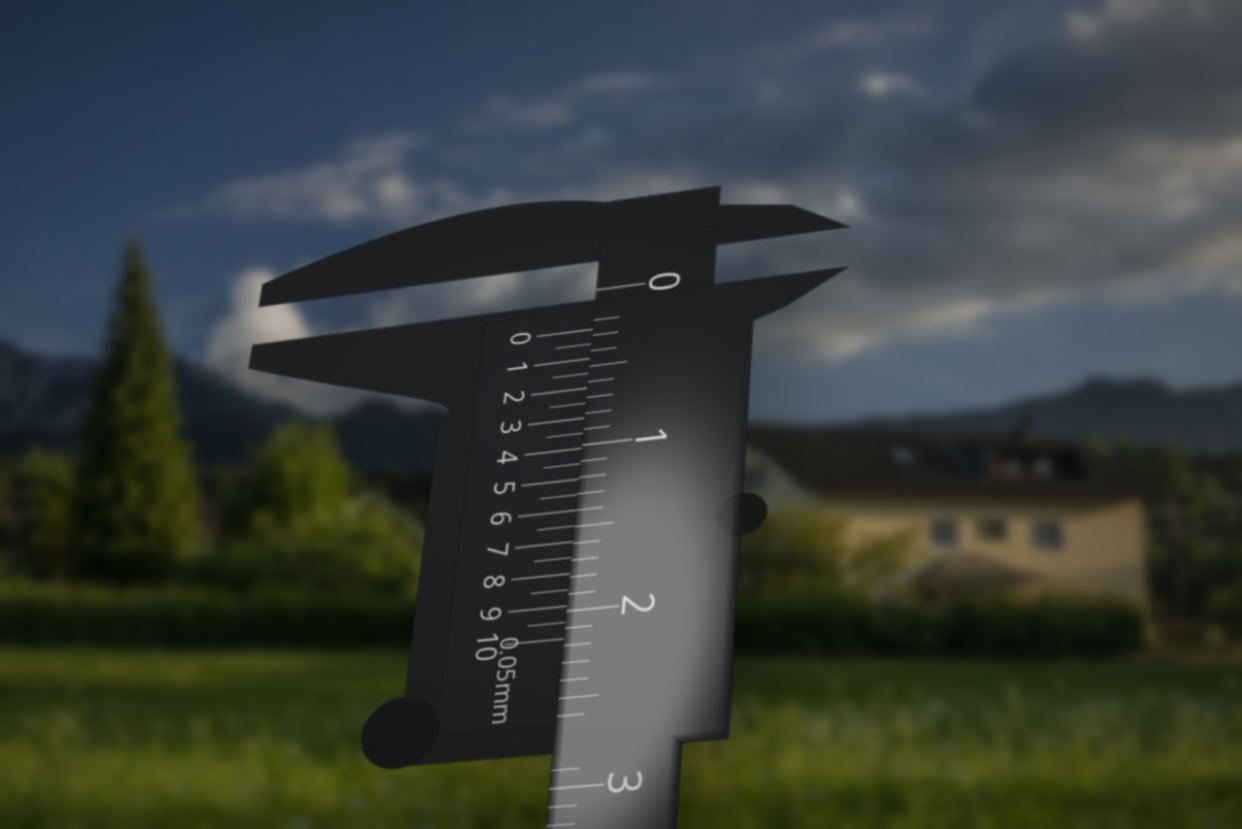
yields 2.6 mm
